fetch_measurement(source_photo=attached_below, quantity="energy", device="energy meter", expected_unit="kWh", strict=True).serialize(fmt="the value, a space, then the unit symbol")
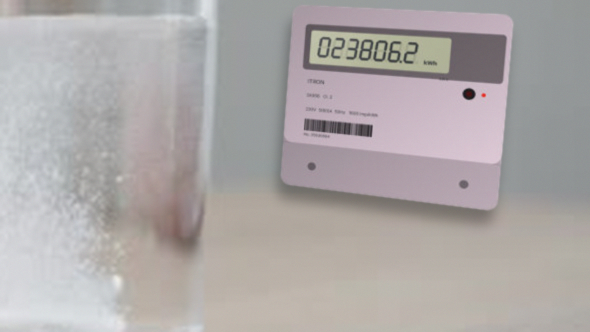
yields 23806.2 kWh
